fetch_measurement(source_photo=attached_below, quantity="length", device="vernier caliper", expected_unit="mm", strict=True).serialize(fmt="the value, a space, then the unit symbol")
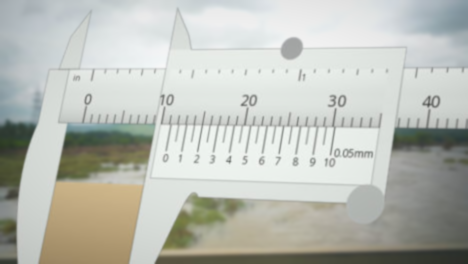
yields 11.2 mm
